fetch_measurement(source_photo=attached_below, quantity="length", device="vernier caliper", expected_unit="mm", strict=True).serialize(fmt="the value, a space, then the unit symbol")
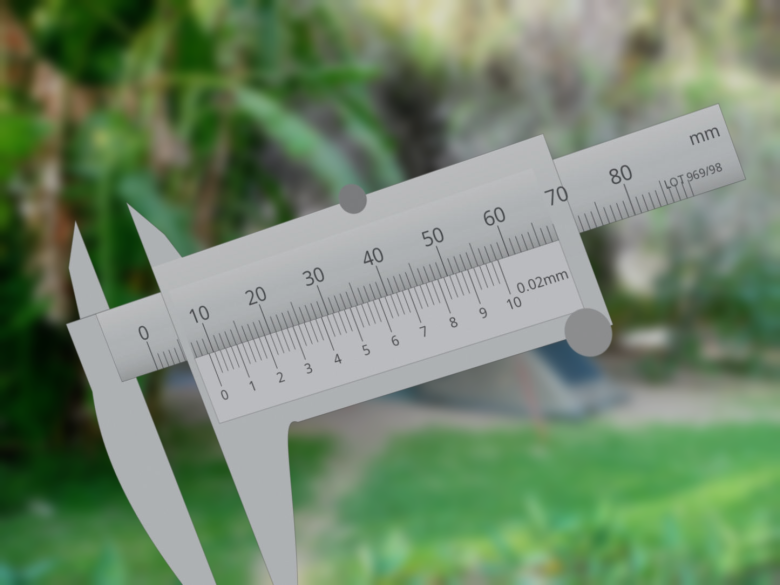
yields 9.2 mm
